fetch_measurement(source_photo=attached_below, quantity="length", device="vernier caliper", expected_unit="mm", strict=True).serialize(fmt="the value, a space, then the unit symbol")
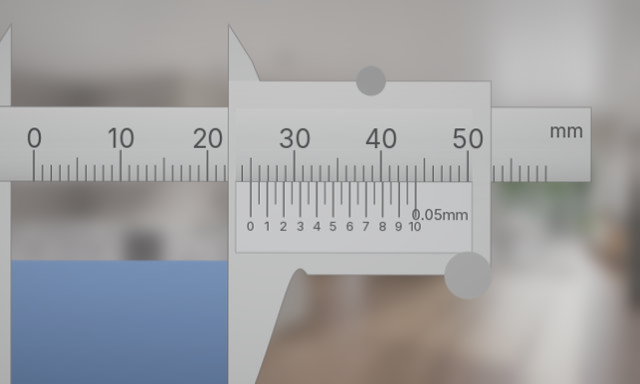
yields 25.0 mm
